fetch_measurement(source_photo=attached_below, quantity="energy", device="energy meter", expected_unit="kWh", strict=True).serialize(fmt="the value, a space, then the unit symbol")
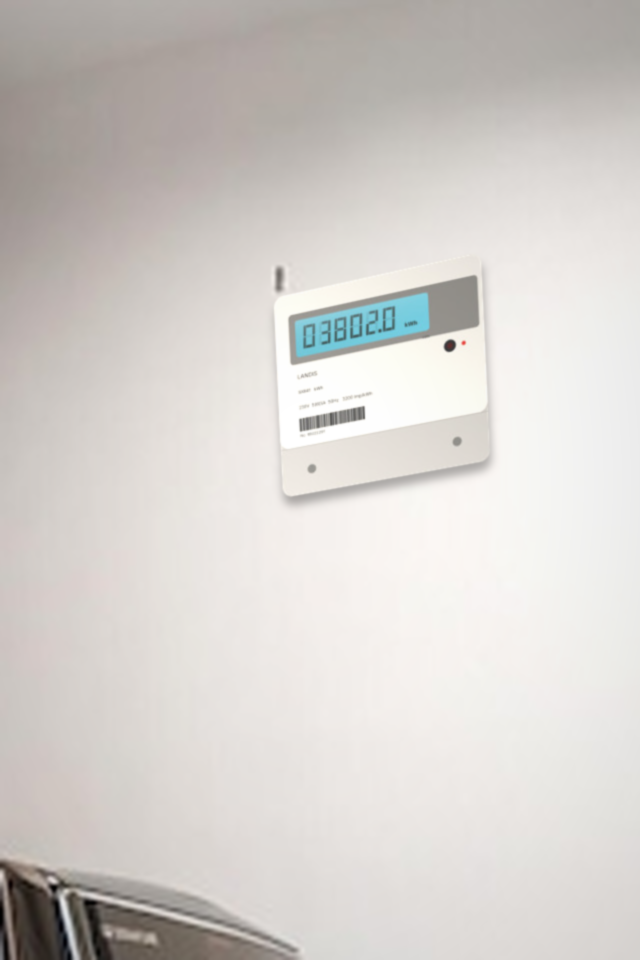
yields 3802.0 kWh
